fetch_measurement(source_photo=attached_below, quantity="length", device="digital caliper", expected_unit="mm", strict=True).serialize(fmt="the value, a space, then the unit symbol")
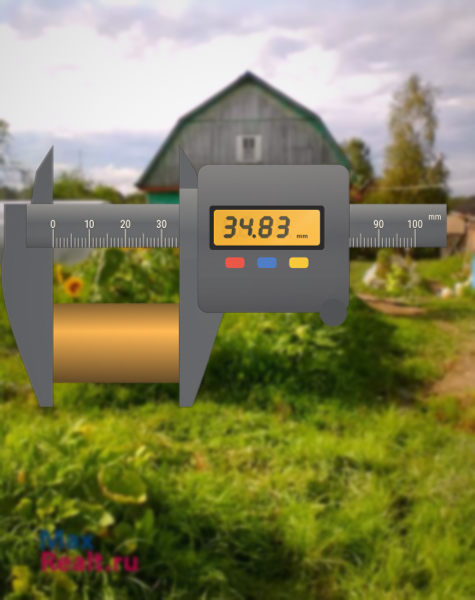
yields 34.83 mm
